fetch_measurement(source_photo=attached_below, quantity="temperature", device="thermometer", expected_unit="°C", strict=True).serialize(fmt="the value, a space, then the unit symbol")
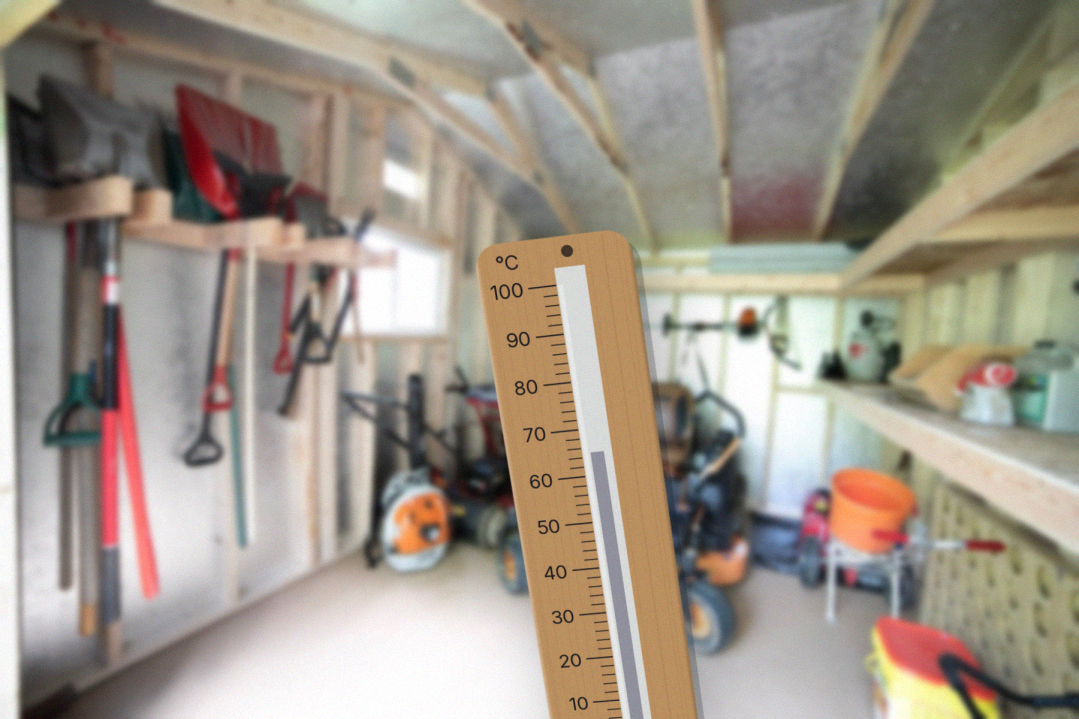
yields 65 °C
